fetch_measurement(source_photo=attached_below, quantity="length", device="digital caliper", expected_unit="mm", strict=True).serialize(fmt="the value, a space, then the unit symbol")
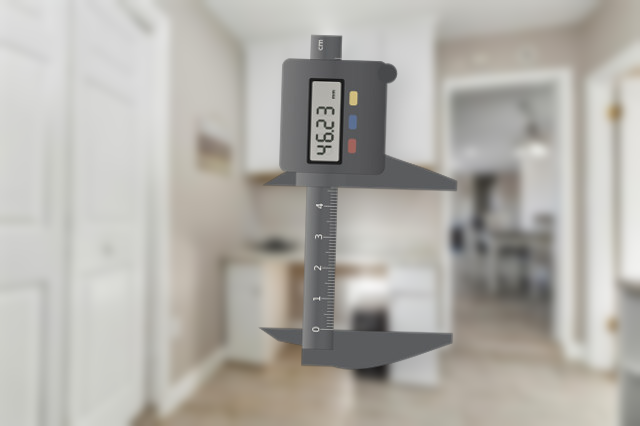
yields 46.23 mm
